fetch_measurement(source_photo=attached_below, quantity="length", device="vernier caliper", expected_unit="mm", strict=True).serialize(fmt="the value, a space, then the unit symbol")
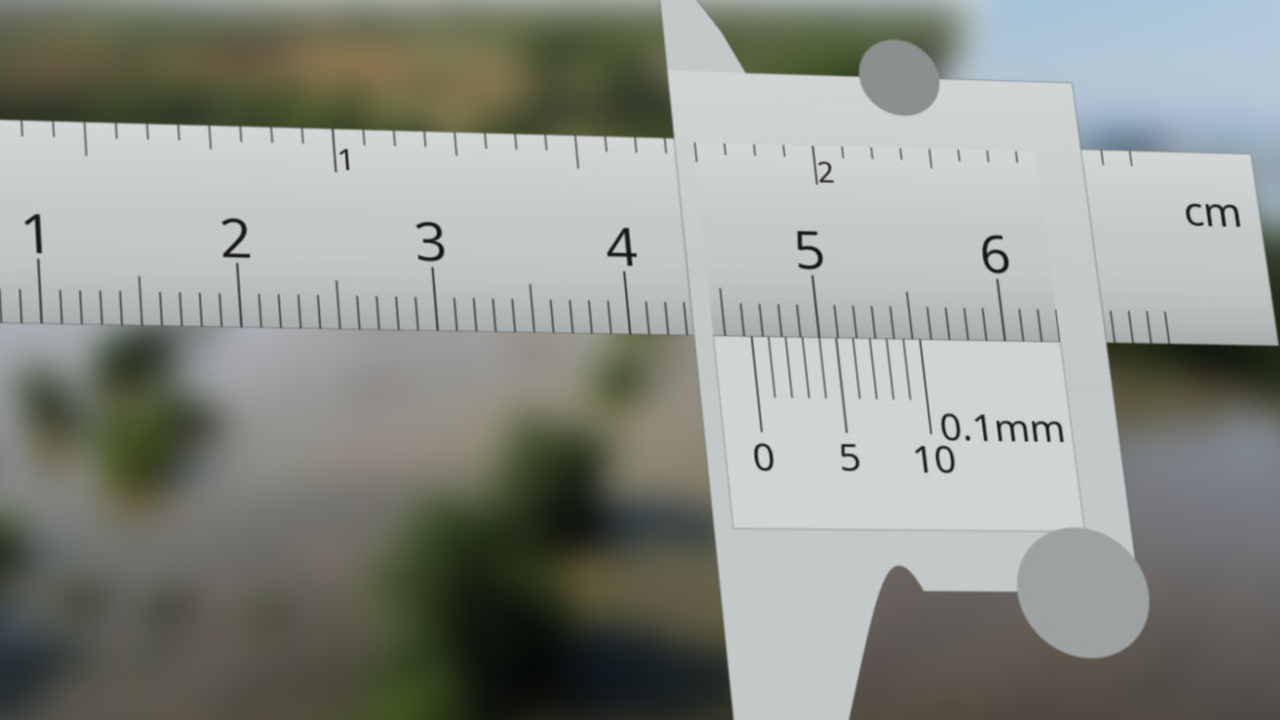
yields 46.4 mm
